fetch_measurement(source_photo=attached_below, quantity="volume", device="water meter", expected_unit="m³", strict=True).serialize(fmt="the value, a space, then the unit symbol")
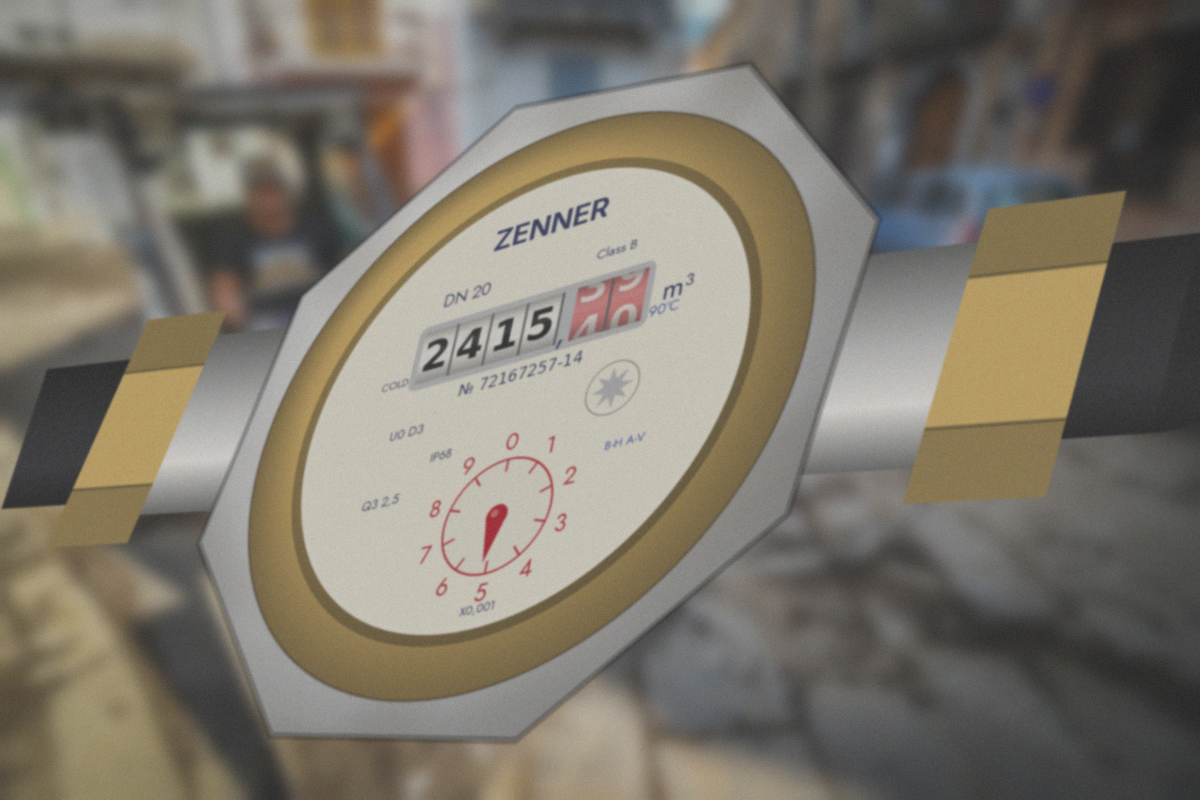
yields 2415.395 m³
